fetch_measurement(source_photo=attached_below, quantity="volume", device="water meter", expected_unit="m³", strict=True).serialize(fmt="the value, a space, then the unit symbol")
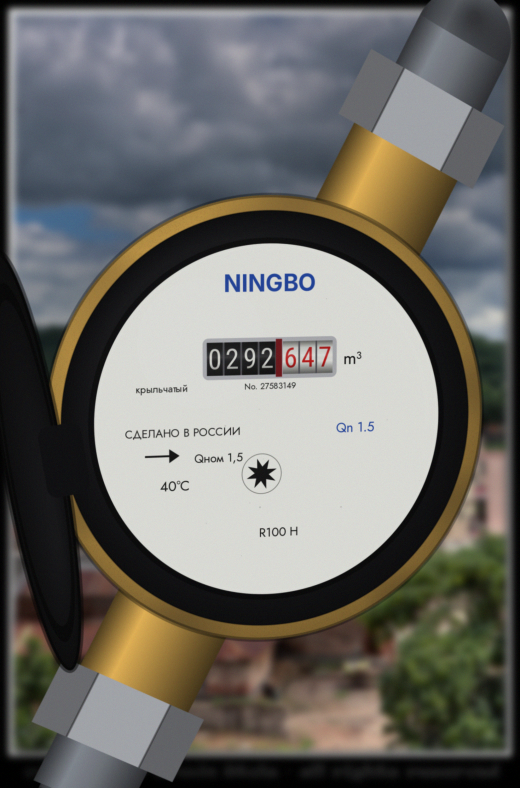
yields 292.647 m³
